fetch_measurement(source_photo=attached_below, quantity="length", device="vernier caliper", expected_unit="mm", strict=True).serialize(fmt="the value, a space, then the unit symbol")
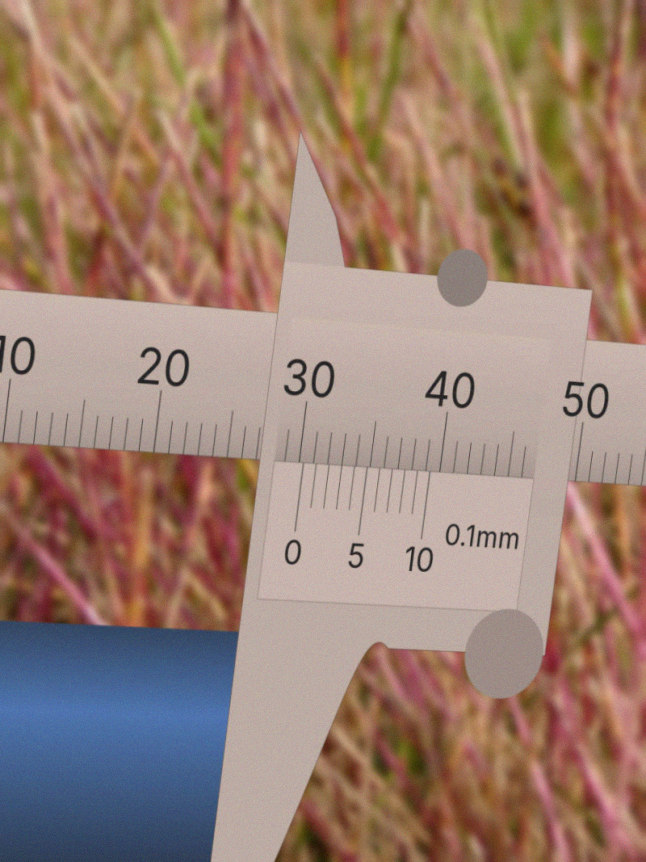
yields 30.3 mm
